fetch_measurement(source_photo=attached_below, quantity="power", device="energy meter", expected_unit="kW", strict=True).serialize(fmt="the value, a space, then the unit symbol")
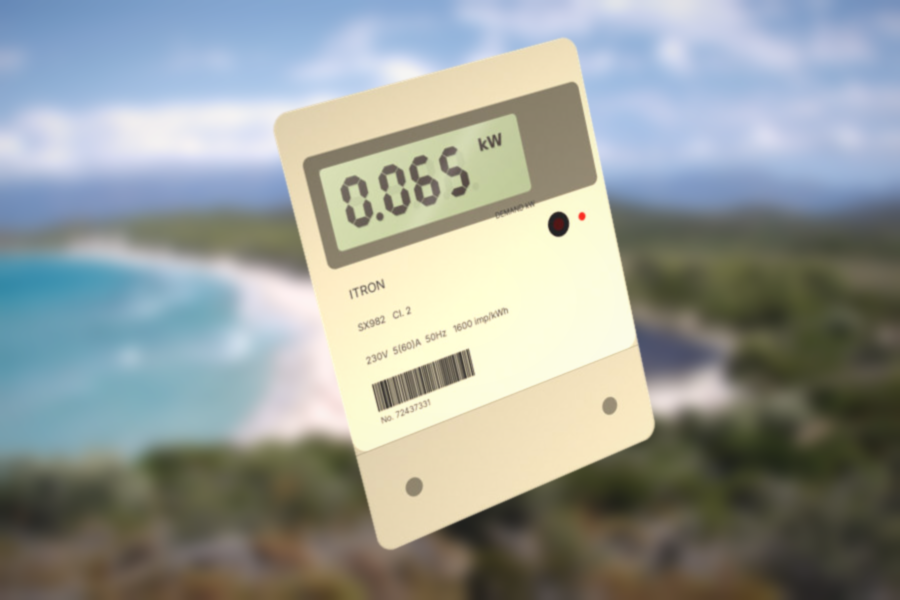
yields 0.065 kW
